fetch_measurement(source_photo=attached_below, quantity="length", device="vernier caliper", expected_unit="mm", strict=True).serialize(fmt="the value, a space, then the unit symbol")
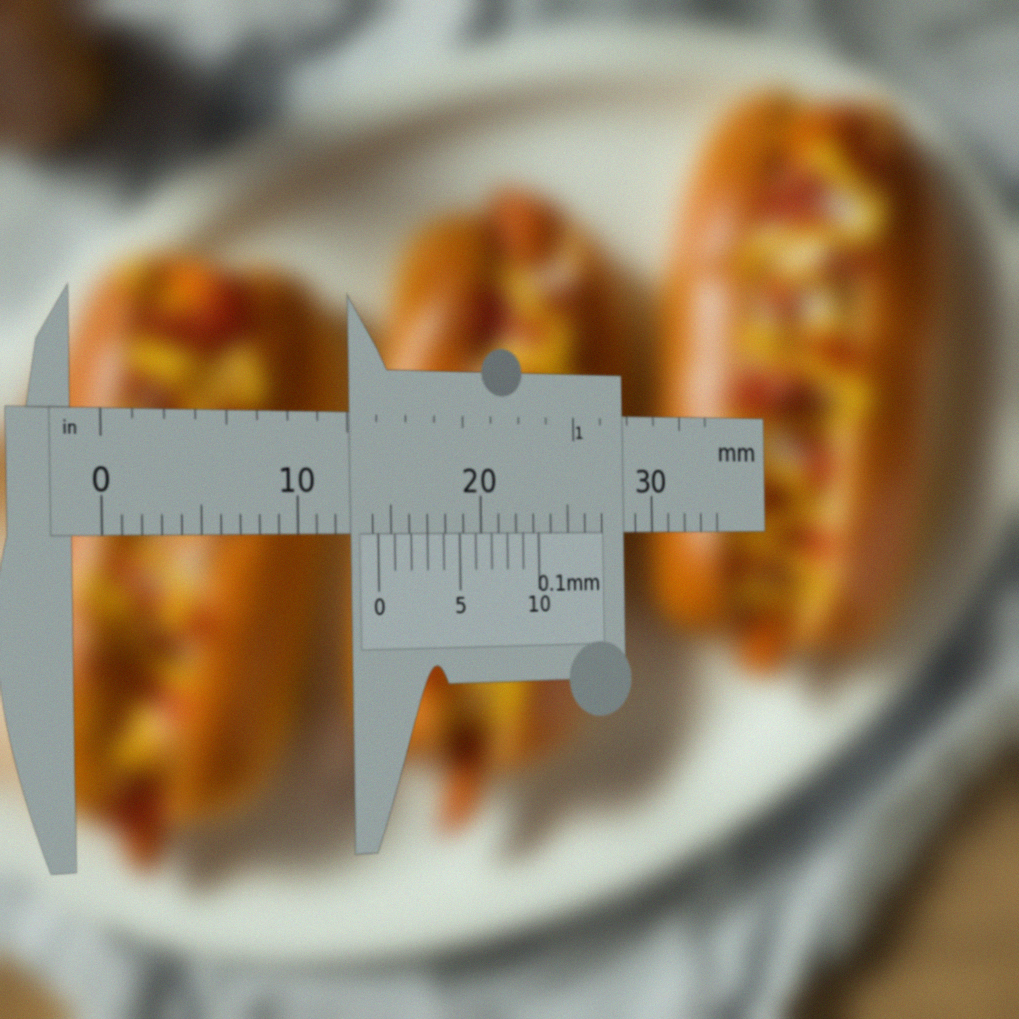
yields 14.3 mm
